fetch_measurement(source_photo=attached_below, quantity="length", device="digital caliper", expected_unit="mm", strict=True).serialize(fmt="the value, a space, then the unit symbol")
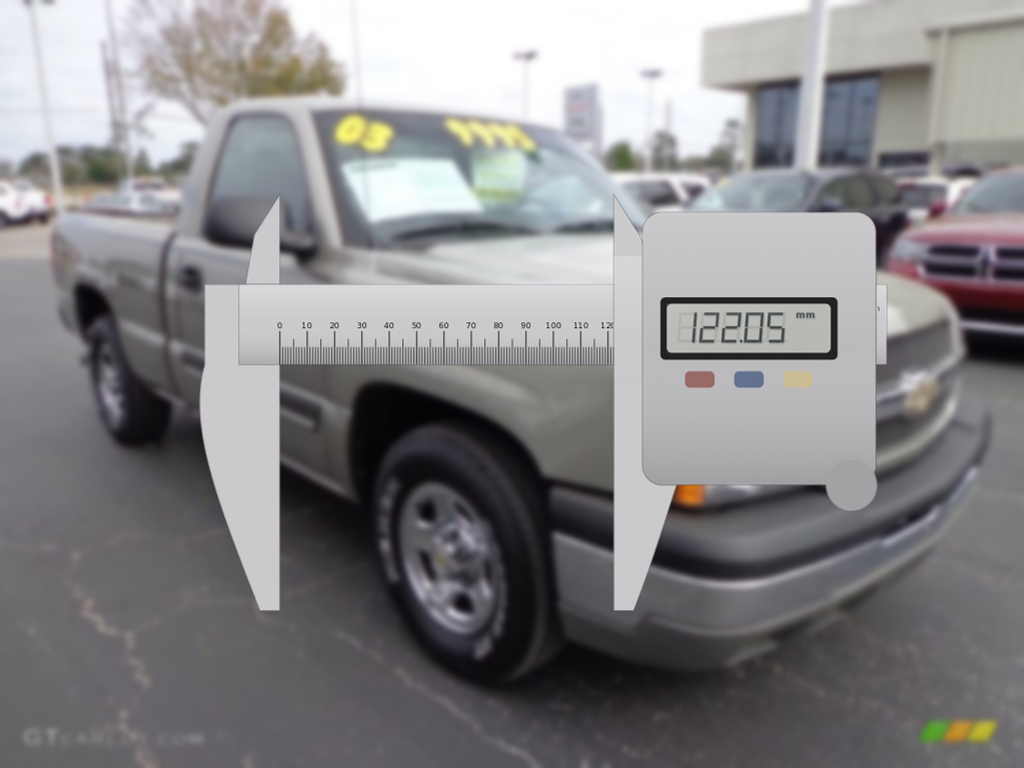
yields 122.05 mm
